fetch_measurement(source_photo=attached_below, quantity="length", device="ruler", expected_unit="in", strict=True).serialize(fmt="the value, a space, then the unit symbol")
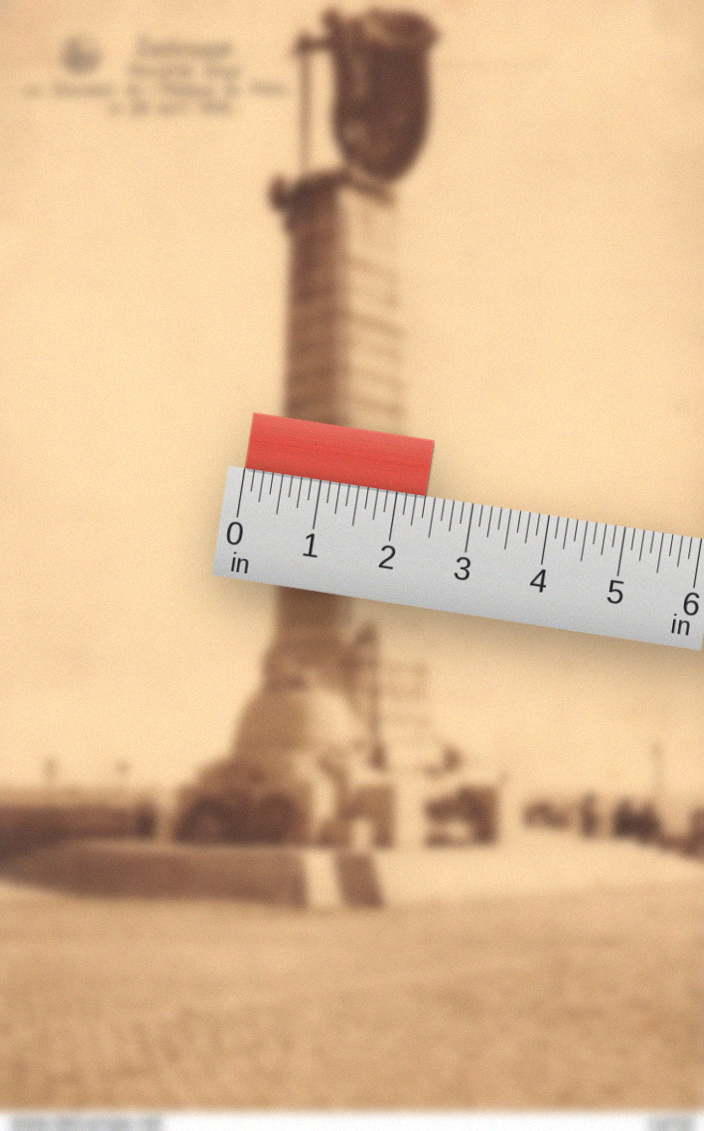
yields 2.375 in
